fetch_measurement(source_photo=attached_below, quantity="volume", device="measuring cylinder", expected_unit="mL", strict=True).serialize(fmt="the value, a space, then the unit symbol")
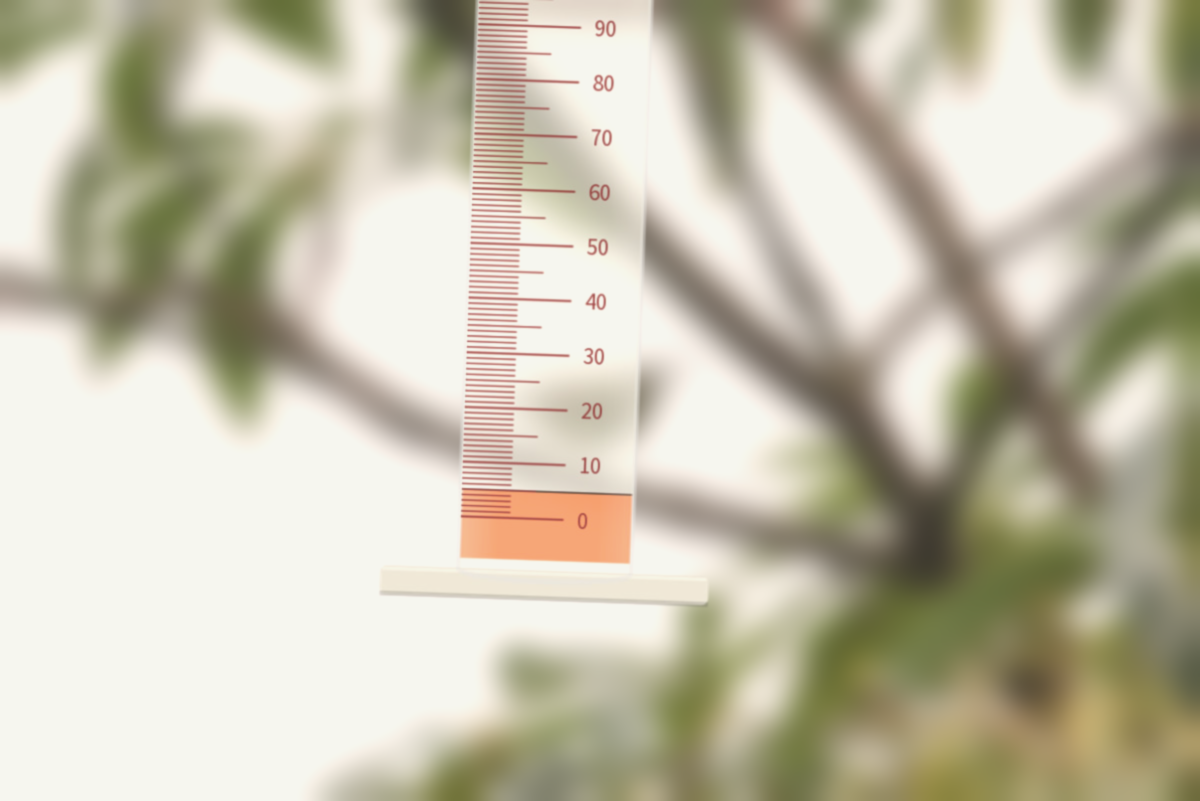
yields 5 mL
